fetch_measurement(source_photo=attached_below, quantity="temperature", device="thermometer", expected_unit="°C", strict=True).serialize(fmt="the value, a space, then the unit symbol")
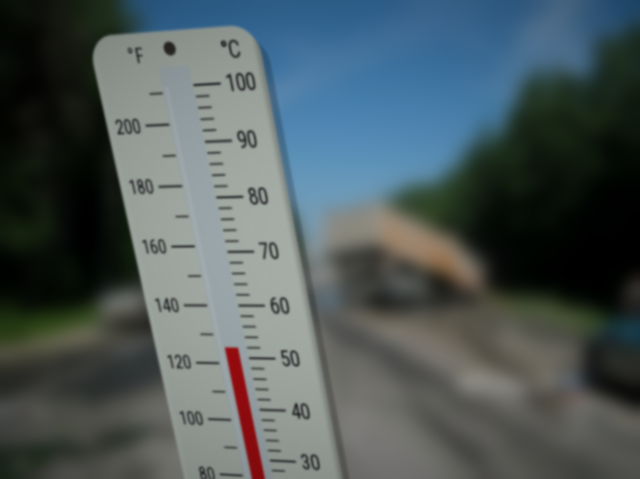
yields 52 °C
